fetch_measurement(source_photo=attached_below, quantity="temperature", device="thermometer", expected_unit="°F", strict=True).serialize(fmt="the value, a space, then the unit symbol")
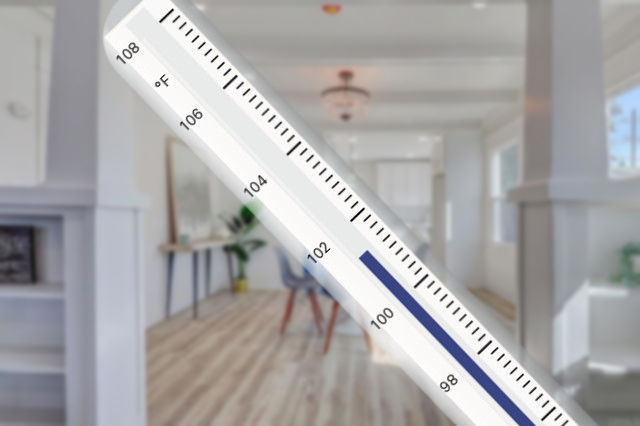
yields 101.3 °F
